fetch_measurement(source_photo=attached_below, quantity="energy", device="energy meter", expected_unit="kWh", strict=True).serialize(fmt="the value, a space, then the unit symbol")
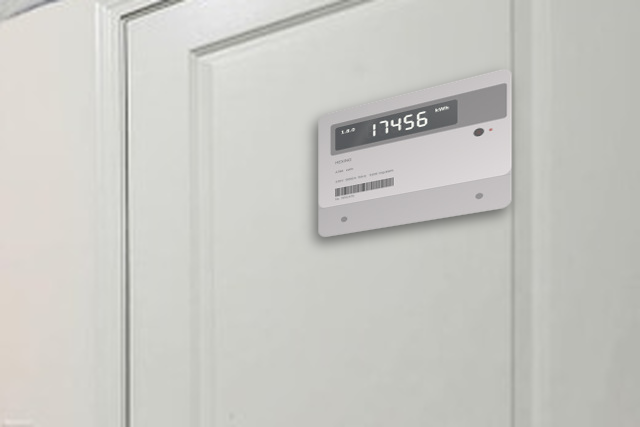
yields 17456 kWh
